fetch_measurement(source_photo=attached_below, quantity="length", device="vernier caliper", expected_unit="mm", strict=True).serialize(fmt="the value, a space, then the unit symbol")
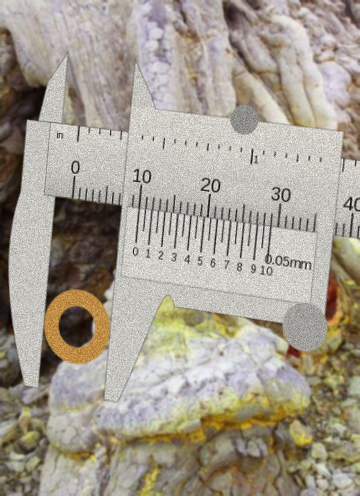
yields 10.0 mm
